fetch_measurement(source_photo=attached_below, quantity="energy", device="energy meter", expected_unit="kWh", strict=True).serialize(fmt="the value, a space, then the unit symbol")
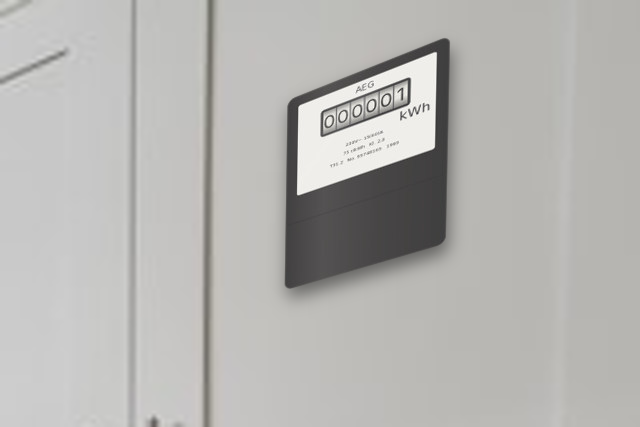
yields 1 kWh
